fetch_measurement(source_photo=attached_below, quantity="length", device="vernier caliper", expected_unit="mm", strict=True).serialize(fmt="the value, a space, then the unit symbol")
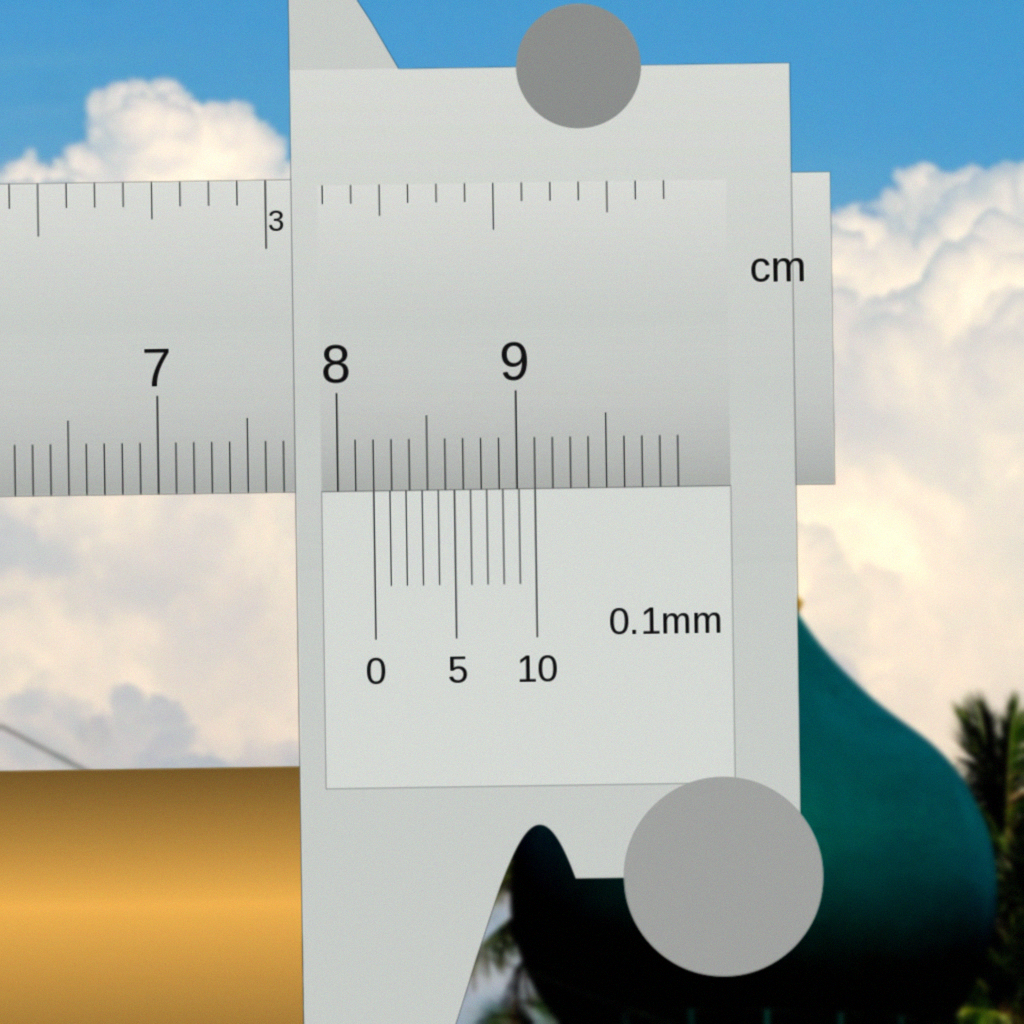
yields 82.0 mm
